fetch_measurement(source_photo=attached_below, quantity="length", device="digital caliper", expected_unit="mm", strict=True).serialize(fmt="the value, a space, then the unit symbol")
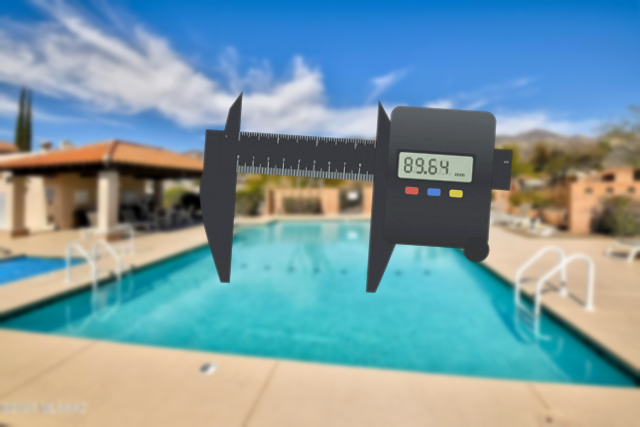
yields 89.64 mm
